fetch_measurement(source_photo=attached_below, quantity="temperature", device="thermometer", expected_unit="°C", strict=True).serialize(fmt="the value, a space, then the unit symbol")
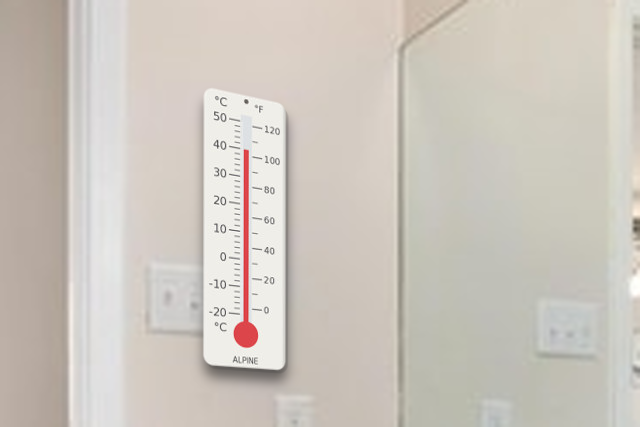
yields 40 °C
